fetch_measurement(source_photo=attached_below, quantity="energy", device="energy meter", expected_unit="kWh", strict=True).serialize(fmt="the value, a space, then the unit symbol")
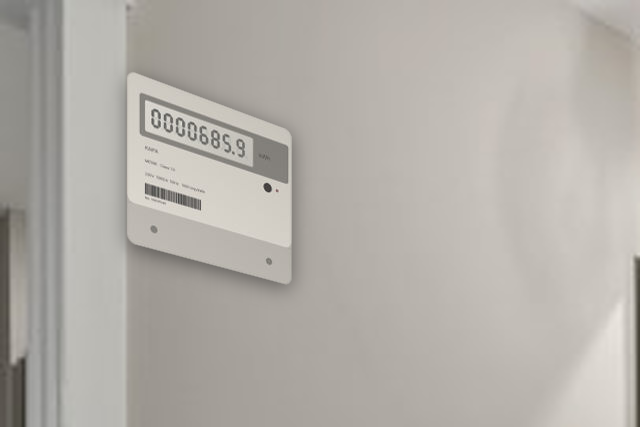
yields 685.9 kWh
